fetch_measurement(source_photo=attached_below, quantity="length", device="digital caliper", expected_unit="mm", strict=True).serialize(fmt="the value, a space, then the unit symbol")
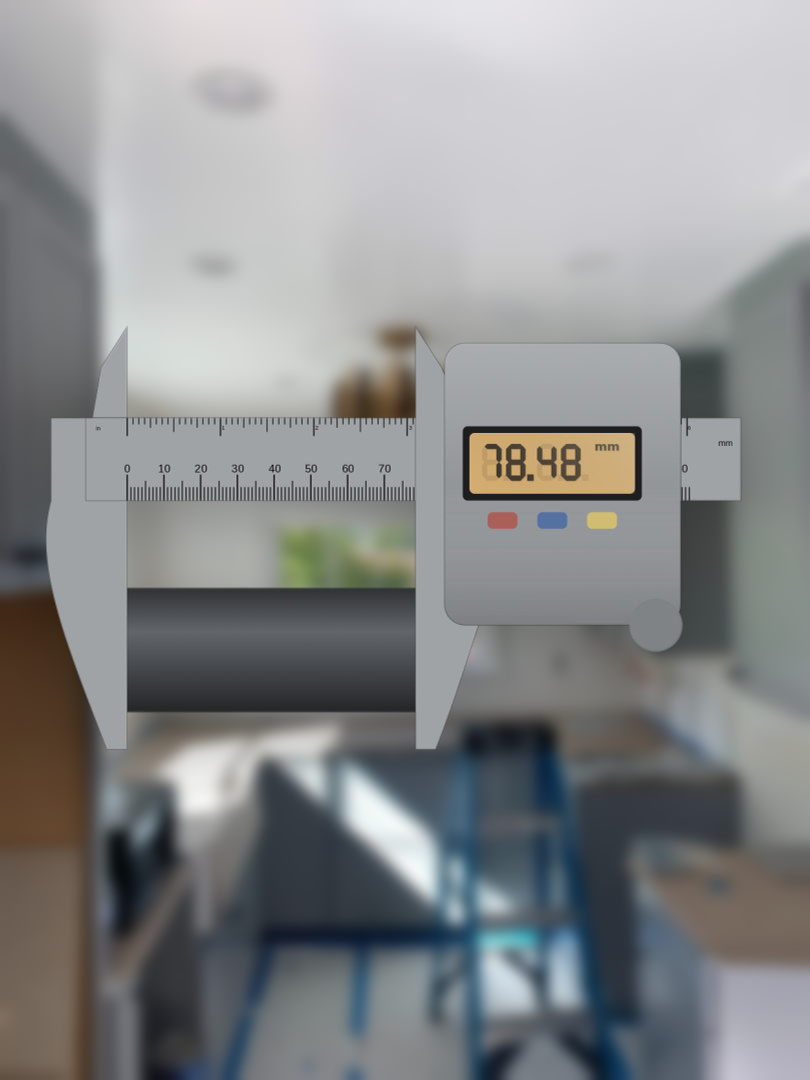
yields 78.48 mm
